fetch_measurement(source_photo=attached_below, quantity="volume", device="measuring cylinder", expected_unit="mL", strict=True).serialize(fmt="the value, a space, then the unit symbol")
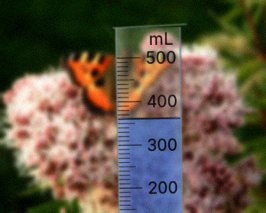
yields 360 mL
